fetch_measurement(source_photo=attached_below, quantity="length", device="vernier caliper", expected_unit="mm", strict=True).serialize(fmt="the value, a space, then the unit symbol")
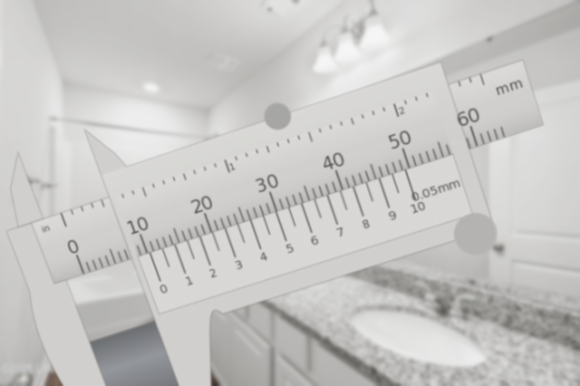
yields 10.4 mm
